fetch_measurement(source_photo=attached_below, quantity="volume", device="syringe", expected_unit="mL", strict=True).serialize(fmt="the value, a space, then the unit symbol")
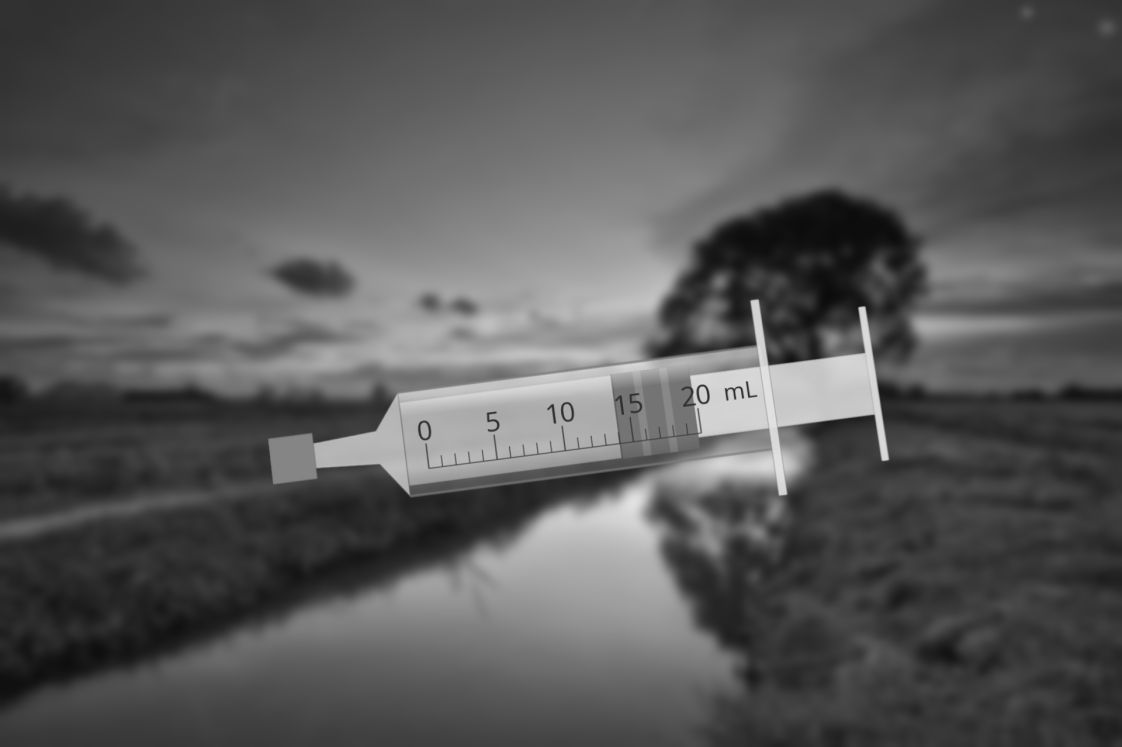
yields 14 mL
